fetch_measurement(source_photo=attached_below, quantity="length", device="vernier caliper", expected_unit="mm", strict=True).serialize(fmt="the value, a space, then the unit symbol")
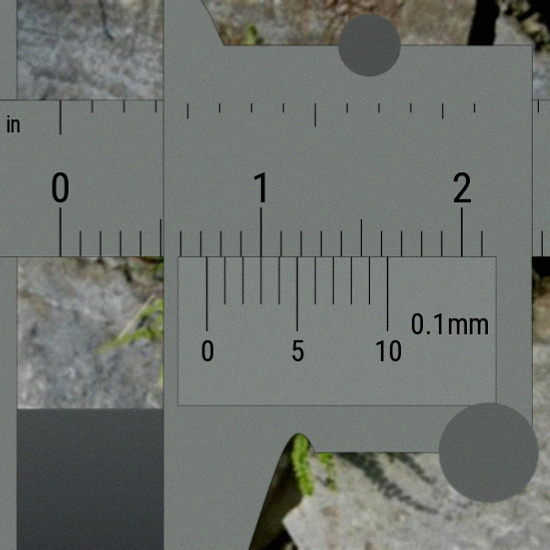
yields 7.3 mm
